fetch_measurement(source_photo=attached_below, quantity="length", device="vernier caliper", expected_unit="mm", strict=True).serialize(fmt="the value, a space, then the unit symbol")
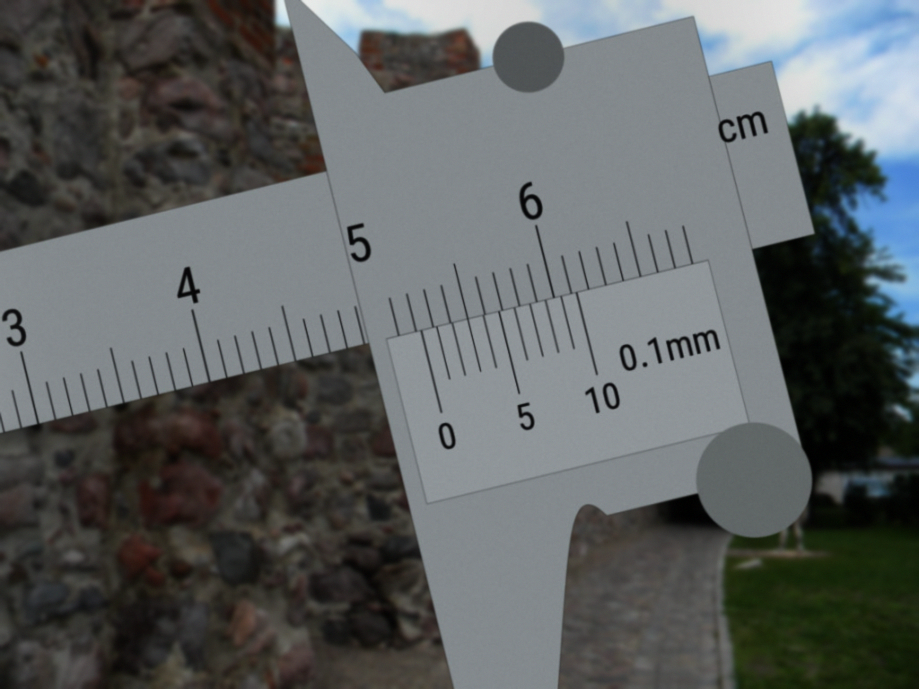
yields 52.3 mm
